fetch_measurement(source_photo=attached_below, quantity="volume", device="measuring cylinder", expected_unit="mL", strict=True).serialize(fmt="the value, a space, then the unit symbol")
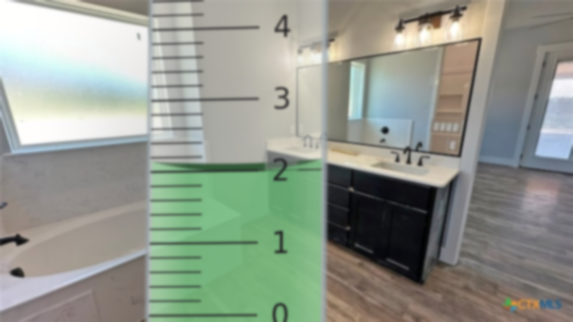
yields 2 mL
